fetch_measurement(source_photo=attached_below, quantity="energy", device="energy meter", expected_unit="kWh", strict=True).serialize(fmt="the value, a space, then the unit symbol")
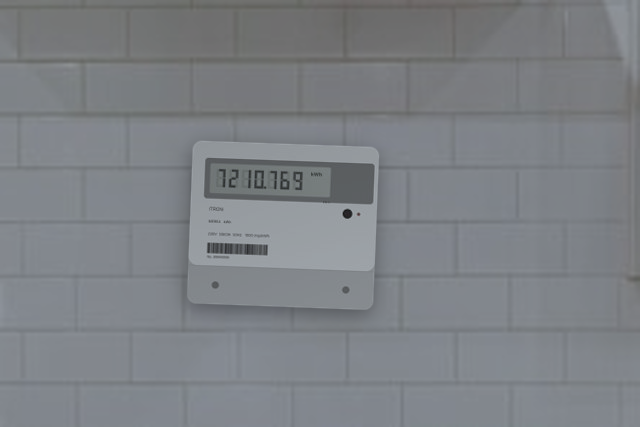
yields 7210.769 kWh
